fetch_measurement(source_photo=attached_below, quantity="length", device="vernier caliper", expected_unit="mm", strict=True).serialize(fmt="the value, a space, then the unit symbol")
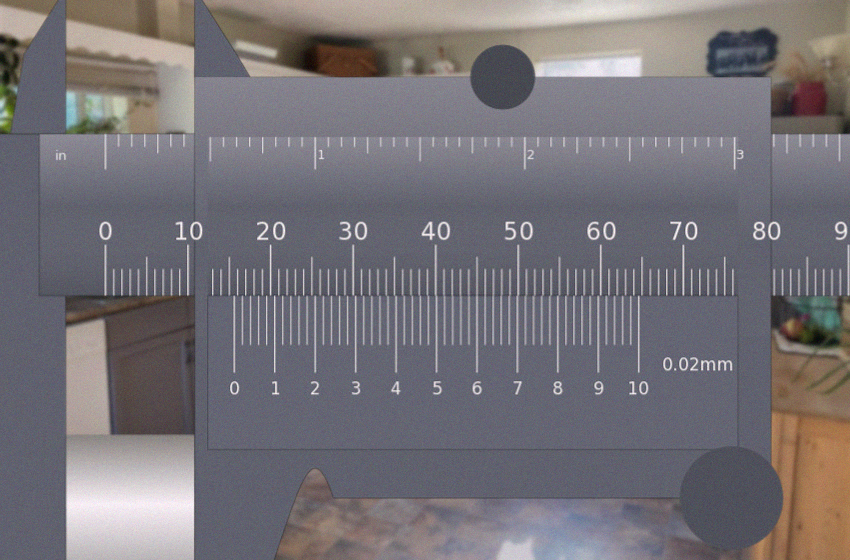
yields 15.6 mm
